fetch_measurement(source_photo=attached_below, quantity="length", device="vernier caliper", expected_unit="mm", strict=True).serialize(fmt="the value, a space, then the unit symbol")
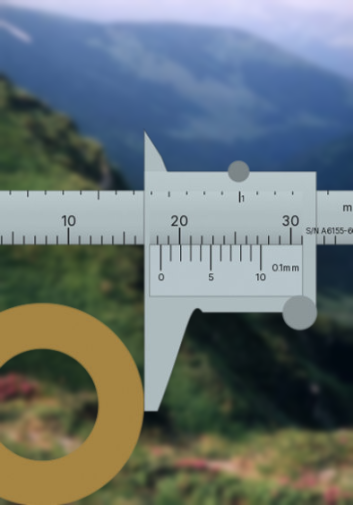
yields 18.3 mm
